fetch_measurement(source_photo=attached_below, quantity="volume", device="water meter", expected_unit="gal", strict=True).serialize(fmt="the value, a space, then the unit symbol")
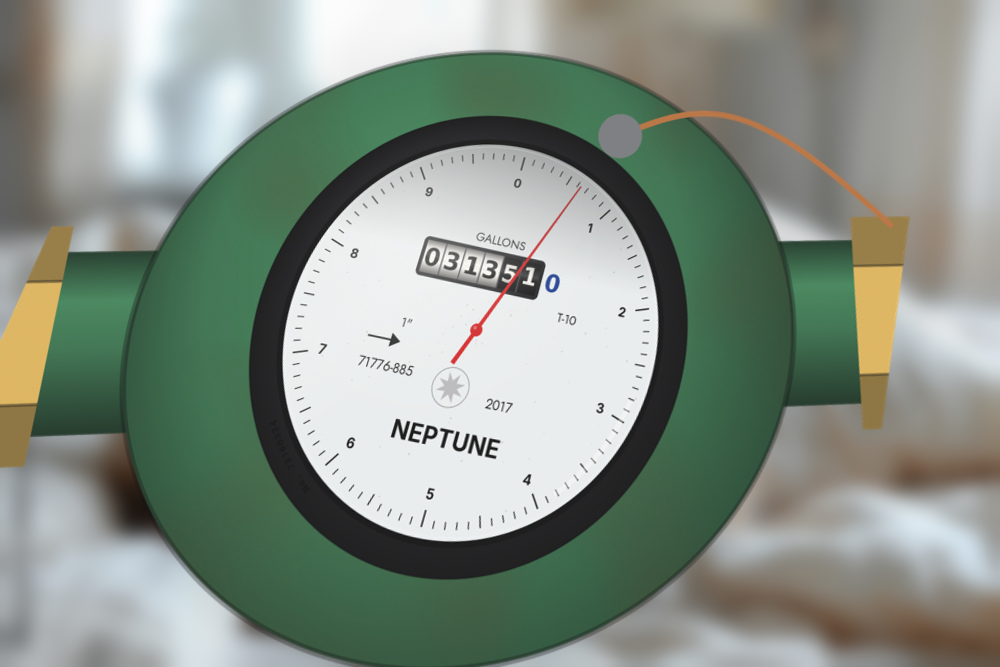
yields 313510.6 gal
